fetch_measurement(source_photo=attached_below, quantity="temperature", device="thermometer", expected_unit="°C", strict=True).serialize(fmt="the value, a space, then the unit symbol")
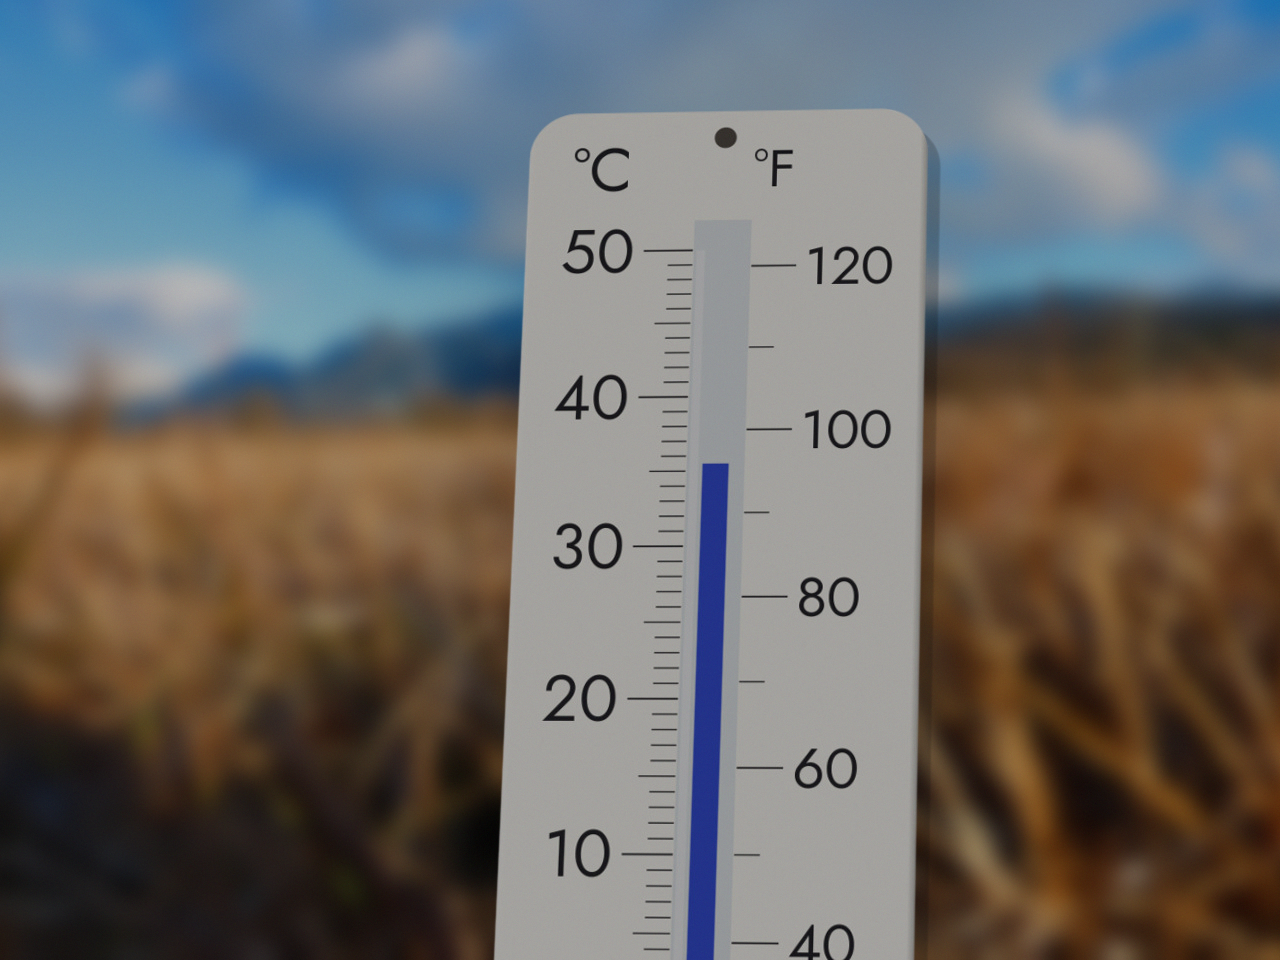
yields 35.5 °C
